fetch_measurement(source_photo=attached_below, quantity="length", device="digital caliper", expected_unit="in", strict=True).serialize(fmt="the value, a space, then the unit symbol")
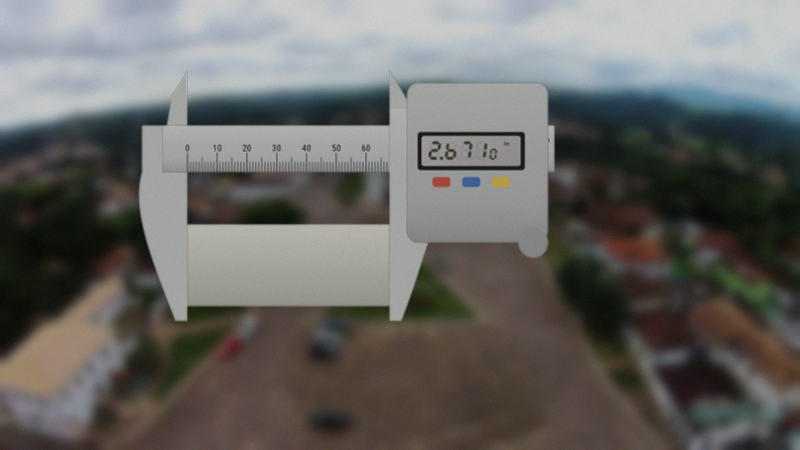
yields 2.6710 in
